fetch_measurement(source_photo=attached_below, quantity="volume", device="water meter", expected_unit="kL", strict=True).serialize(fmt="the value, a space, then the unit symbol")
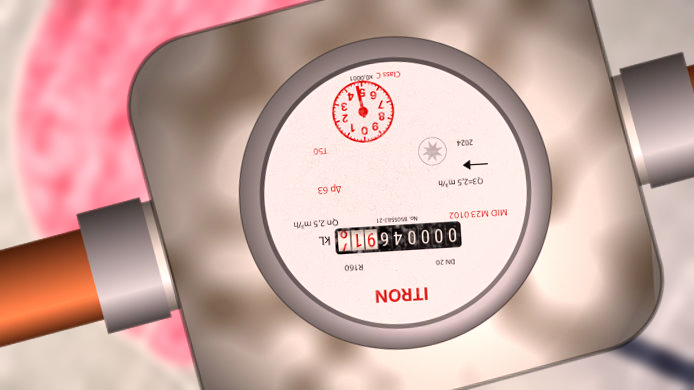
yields 46.9174 kL
